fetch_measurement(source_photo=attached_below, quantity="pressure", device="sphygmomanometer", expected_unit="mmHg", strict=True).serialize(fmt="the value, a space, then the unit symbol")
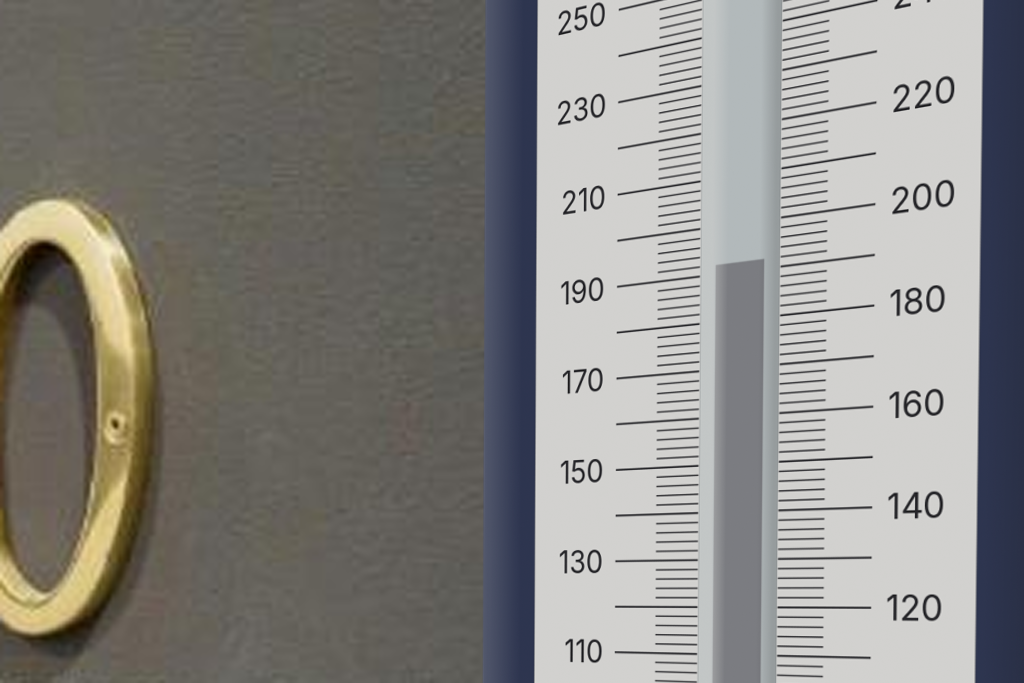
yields 192 mmHg
